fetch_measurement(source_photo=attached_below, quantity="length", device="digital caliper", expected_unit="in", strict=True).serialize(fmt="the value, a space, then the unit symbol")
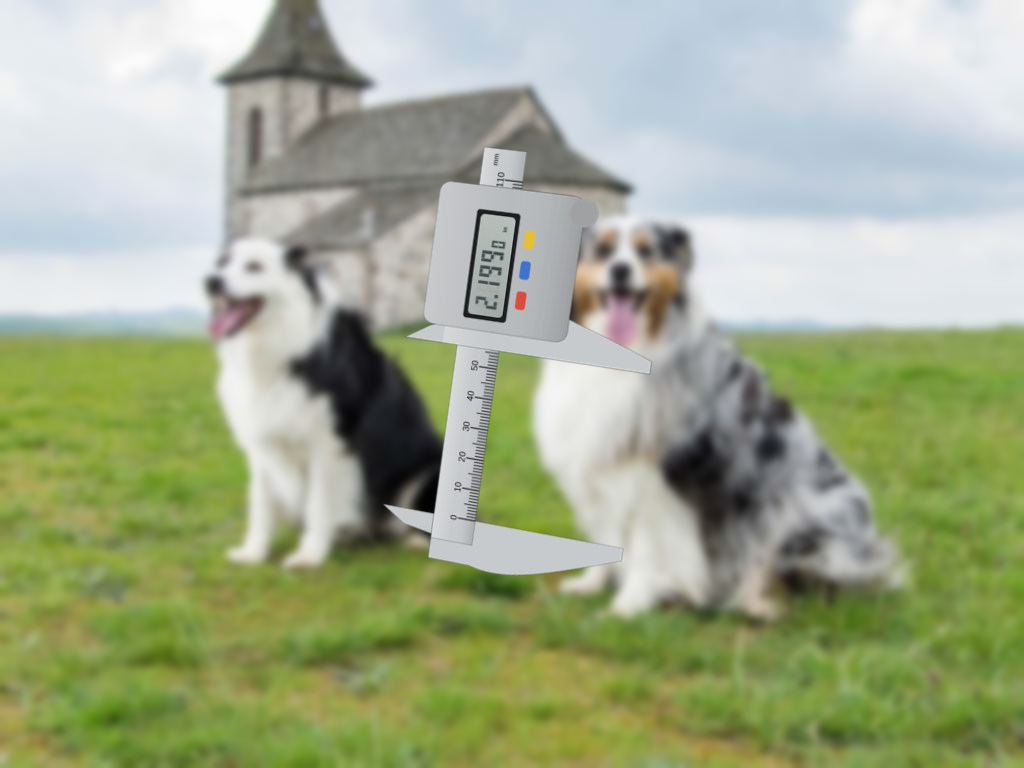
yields 2.1990 in
